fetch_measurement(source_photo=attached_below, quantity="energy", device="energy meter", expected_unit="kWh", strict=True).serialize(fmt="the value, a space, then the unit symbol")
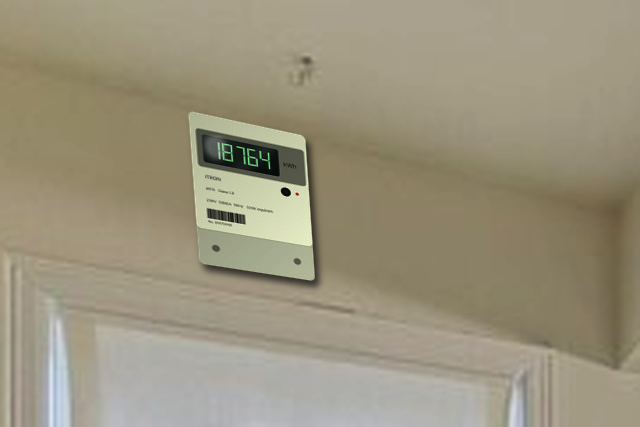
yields 18764 kWh
